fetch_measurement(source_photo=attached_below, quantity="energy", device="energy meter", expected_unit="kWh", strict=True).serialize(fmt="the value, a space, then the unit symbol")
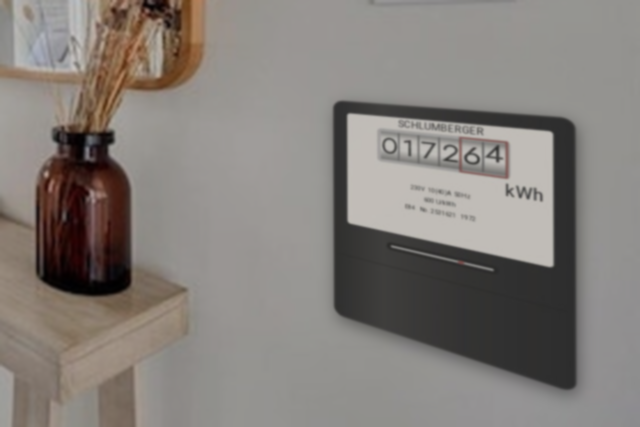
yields 172.64 kWh
